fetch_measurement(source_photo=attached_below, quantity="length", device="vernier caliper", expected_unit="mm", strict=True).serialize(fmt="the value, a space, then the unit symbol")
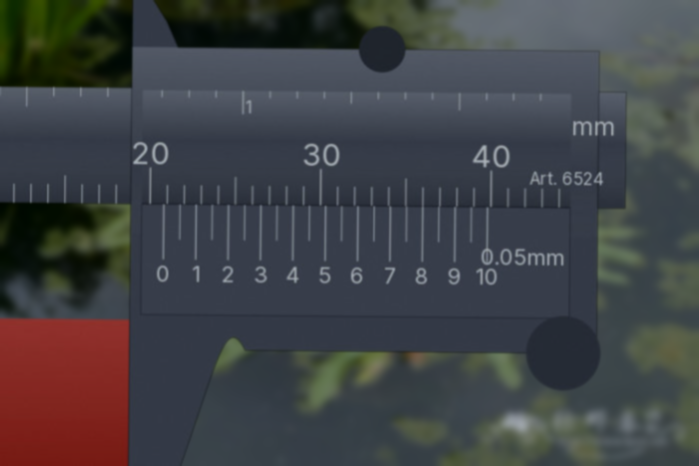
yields 20.8 mm
